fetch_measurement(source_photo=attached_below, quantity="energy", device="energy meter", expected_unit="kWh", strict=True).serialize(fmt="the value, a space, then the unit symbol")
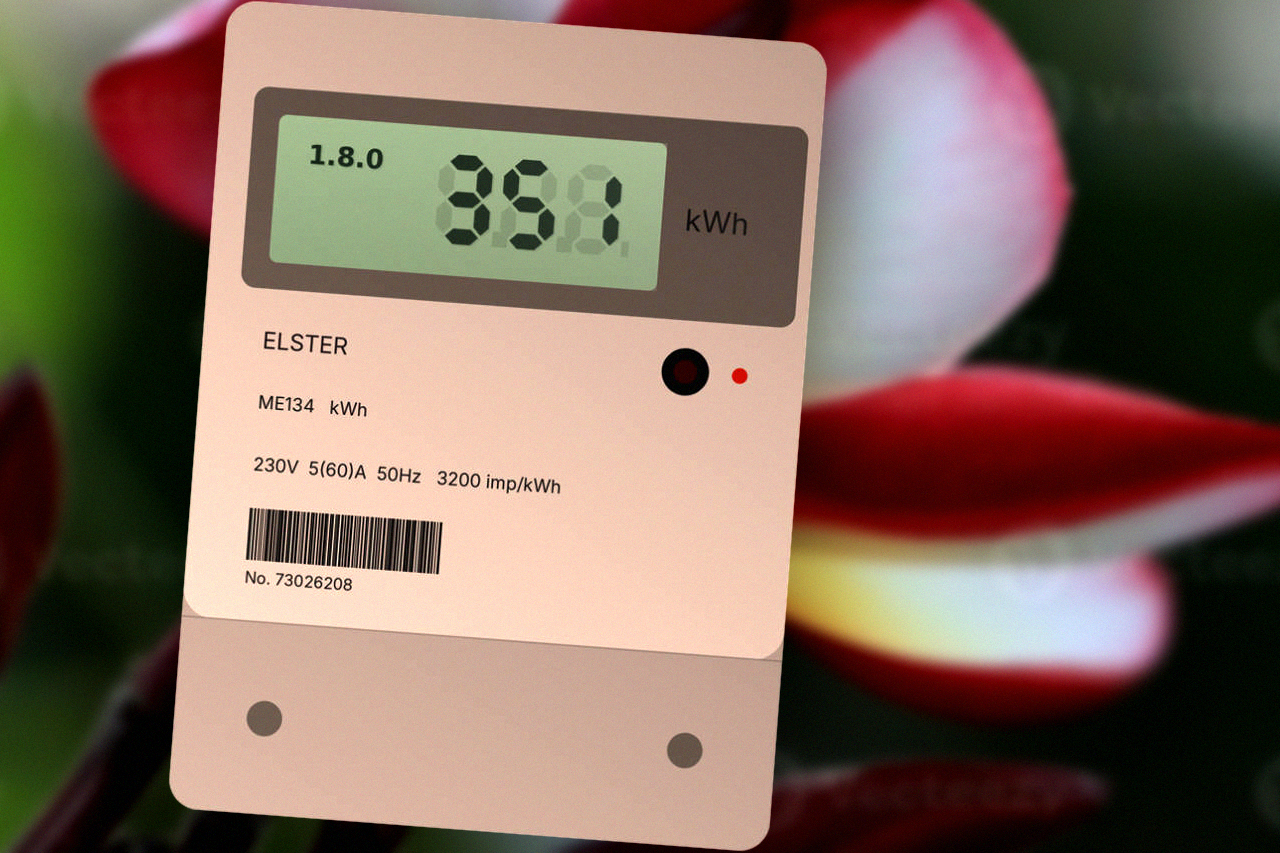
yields 351 kWh
